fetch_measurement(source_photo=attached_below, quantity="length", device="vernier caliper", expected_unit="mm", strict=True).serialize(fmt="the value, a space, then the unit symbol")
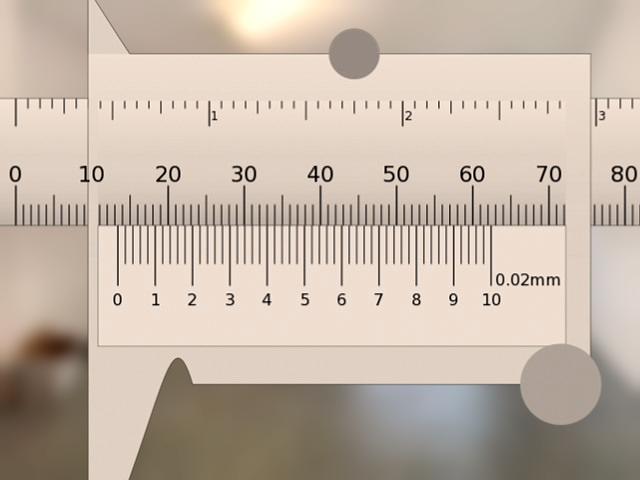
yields 13.4 mm
